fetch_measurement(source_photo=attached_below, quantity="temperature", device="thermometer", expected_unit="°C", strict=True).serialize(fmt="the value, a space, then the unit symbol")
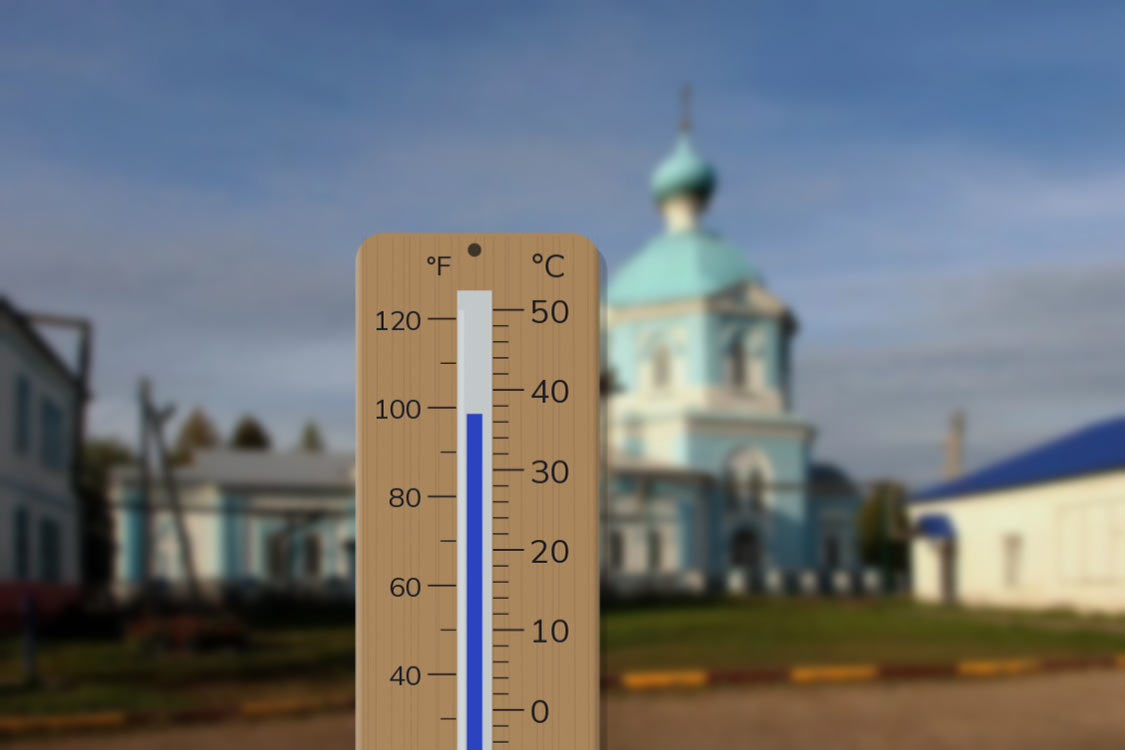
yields 37 °C
